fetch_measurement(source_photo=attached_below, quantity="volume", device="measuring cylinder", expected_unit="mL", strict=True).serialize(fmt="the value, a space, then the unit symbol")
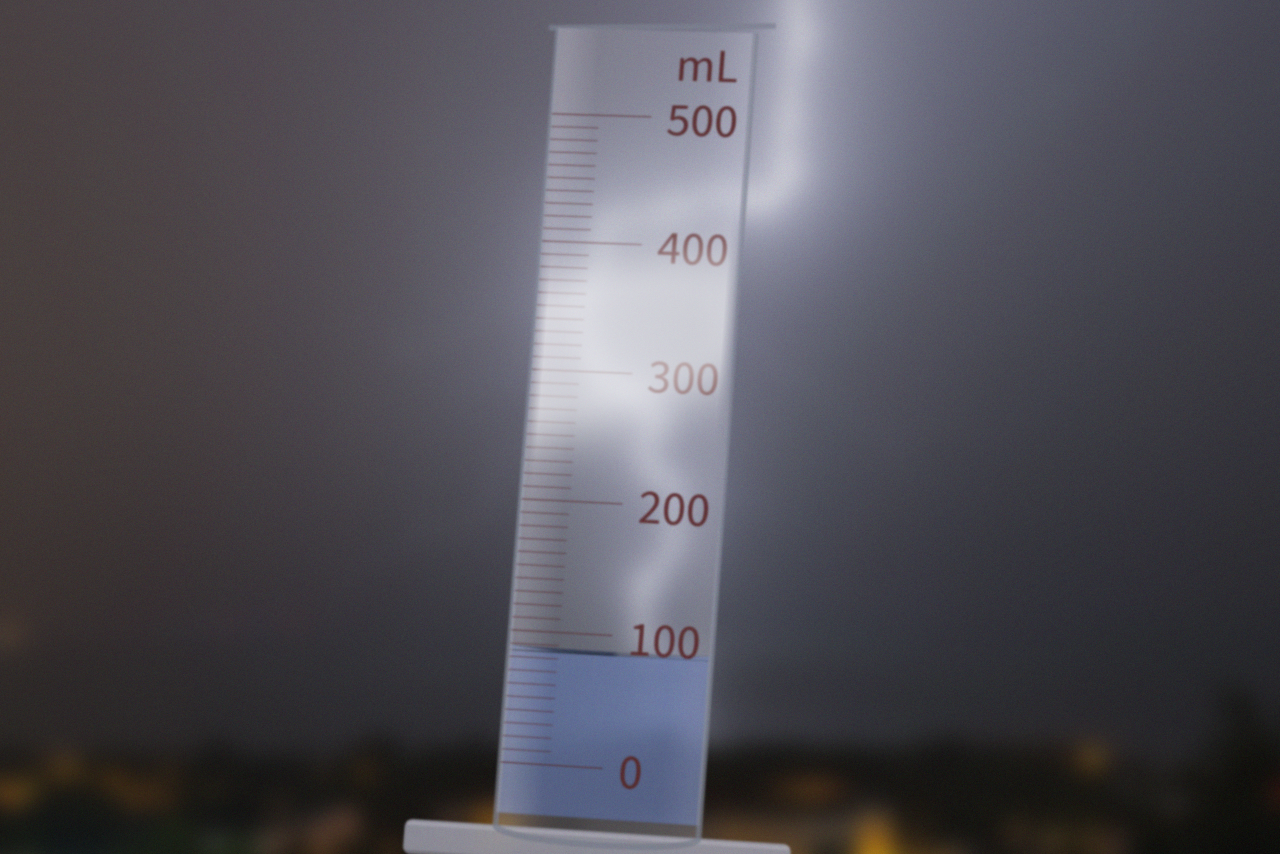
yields 85 mL
